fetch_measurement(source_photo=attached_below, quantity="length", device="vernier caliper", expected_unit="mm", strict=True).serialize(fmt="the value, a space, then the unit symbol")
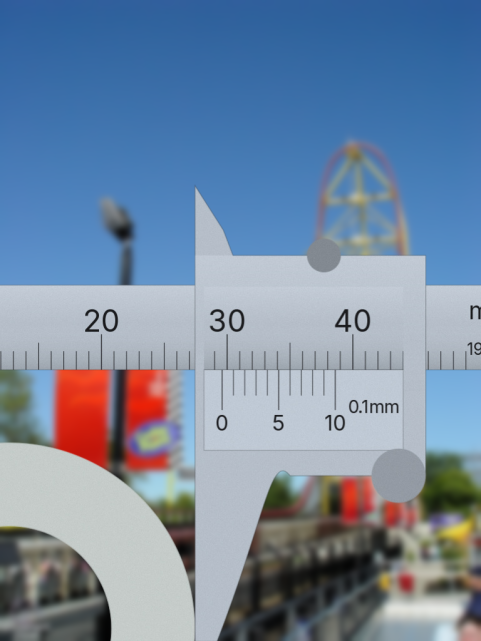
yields 29.6 mm
